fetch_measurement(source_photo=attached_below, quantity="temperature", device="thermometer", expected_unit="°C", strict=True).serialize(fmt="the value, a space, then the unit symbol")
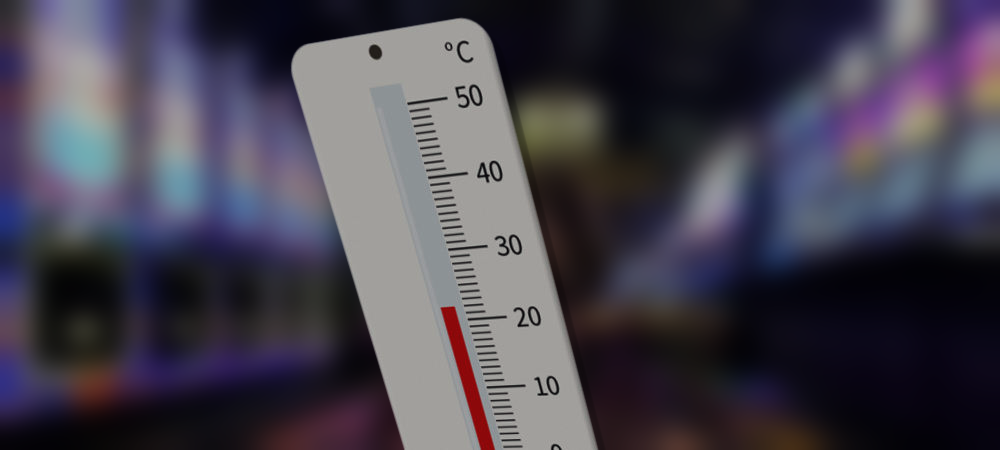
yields 22 °C
